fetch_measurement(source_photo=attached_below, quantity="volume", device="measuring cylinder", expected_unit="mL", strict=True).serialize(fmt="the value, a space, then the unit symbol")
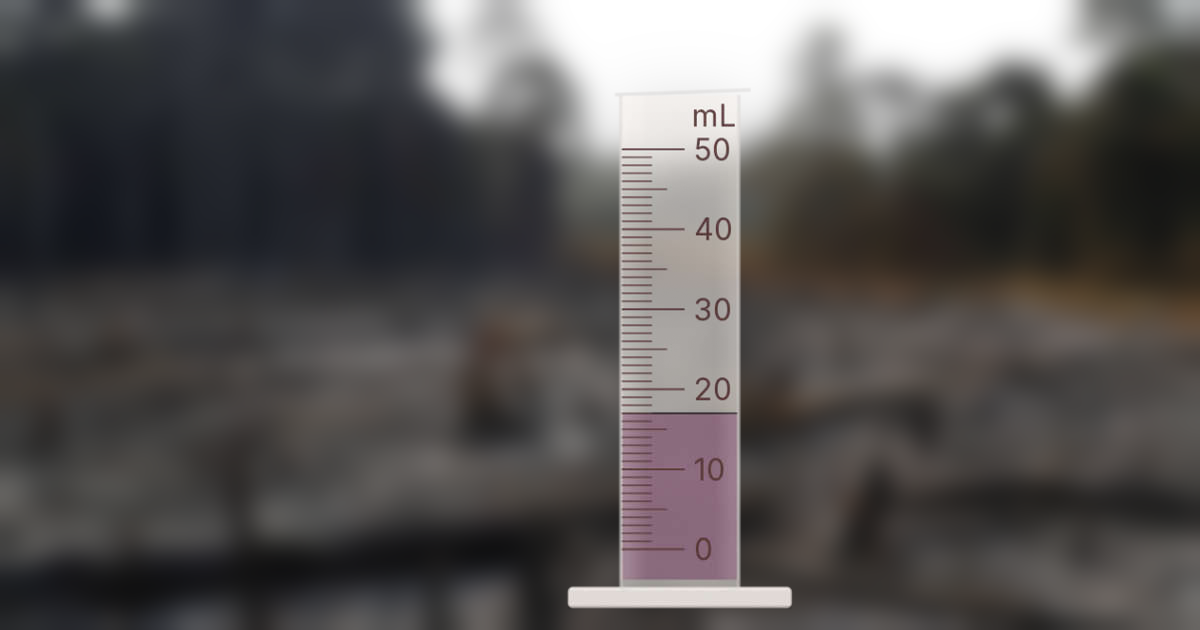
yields 17 mL
